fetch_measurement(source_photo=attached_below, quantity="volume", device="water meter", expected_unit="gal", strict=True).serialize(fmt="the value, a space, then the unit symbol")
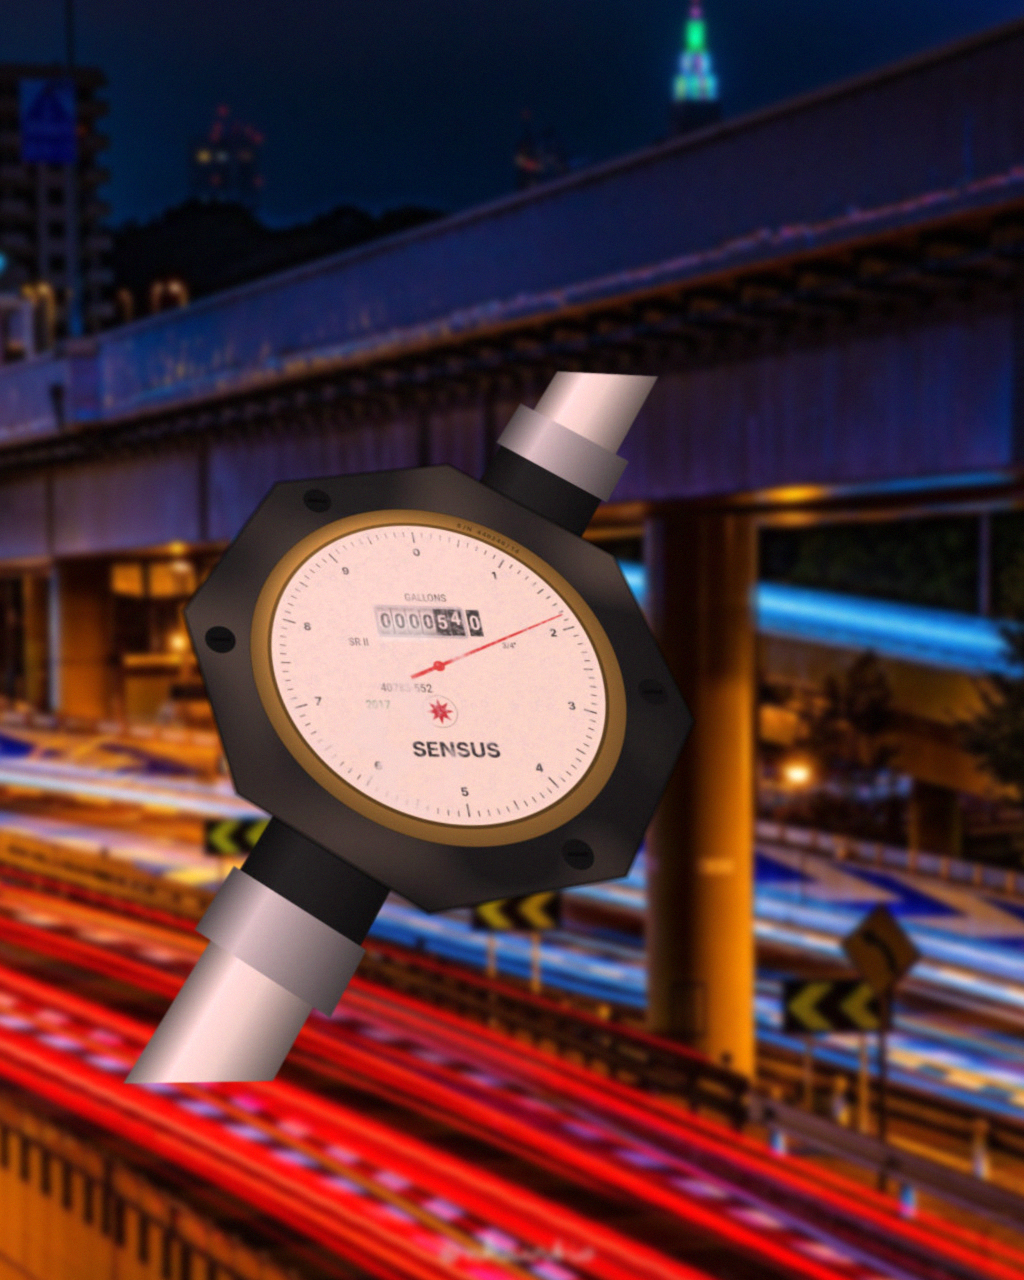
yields 541.8 gal
